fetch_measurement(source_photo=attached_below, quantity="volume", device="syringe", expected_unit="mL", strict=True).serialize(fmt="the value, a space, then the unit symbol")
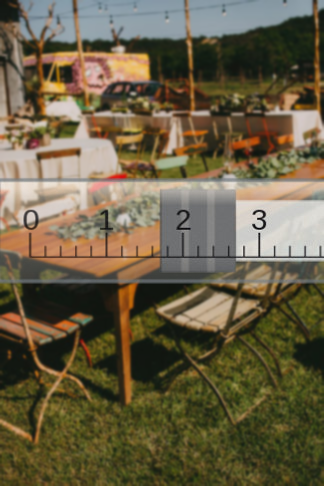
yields 1.7 mL
